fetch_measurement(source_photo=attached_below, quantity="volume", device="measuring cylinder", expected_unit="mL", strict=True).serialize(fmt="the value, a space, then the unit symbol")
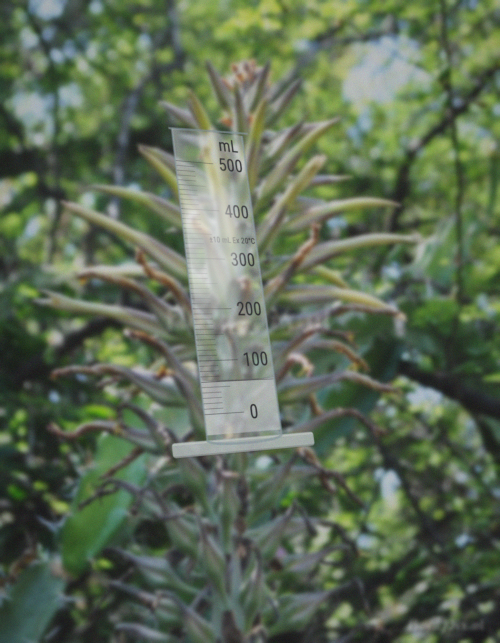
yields 60 mL
